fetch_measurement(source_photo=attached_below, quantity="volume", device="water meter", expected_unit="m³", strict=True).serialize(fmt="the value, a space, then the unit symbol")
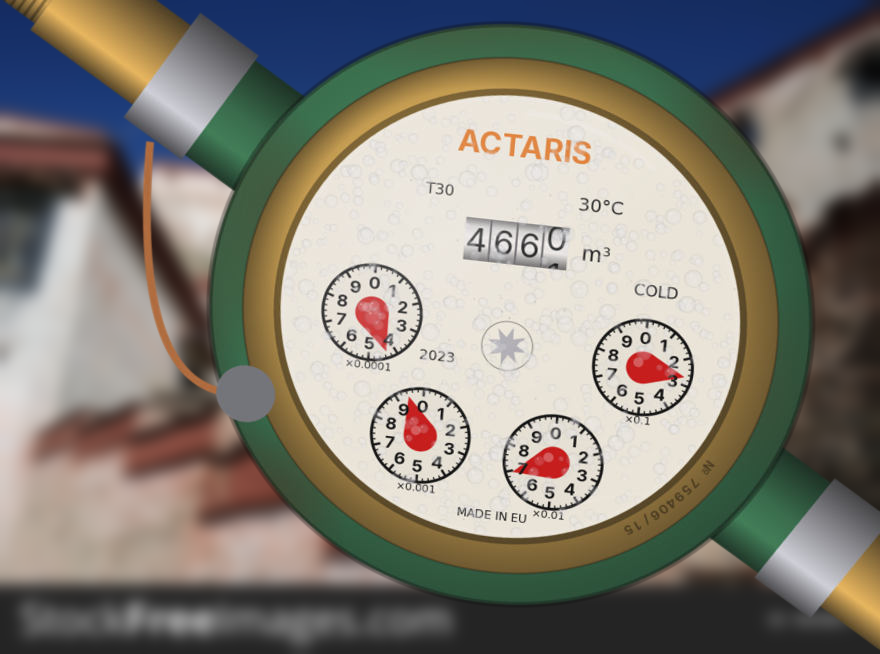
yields 4660.2694 m³
